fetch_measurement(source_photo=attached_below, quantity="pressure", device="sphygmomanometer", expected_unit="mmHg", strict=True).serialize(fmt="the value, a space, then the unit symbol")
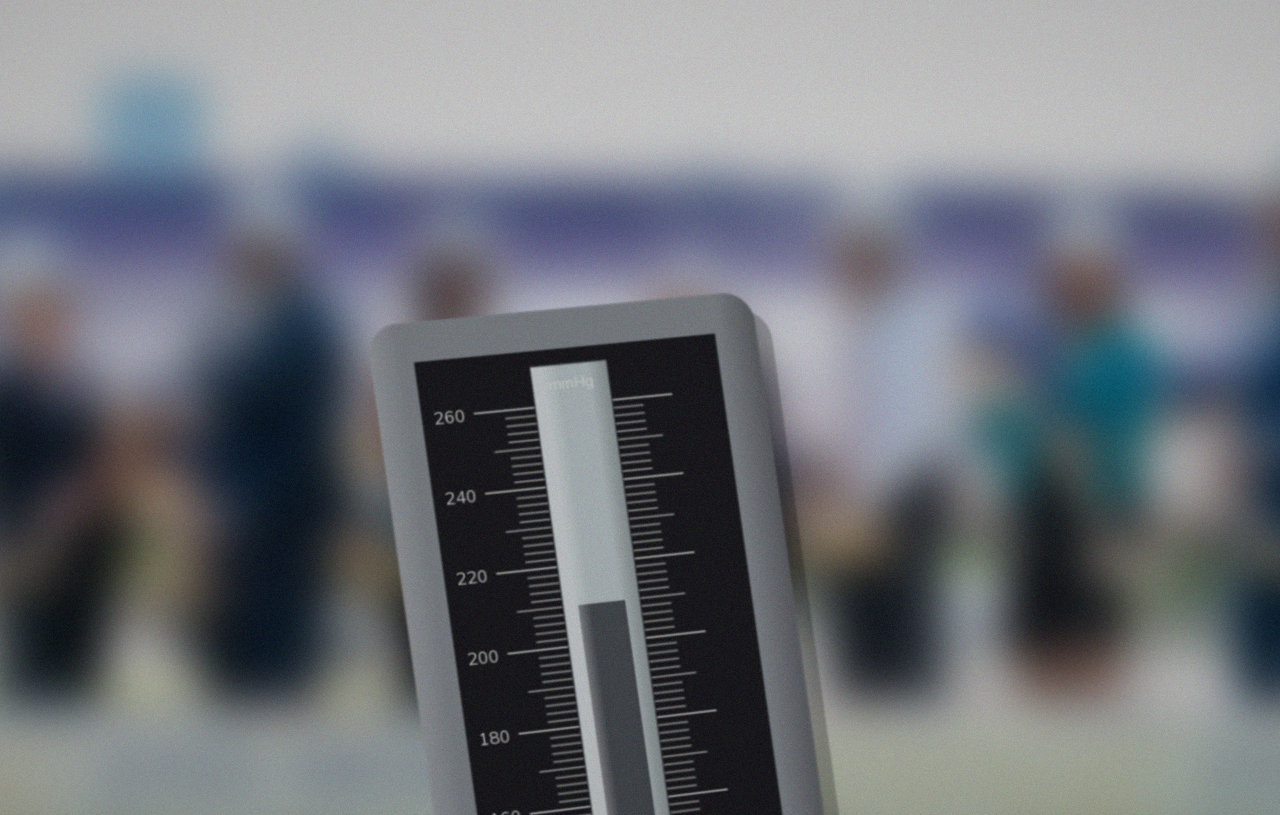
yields 210 mmHg
